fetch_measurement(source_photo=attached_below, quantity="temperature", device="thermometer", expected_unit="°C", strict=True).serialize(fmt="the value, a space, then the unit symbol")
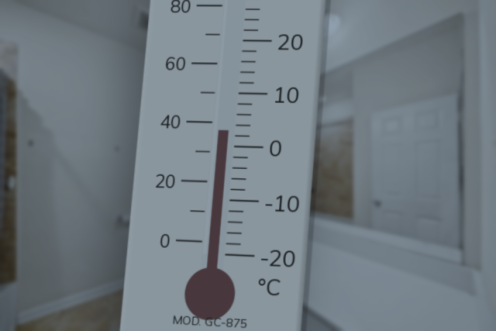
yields 3 °C
